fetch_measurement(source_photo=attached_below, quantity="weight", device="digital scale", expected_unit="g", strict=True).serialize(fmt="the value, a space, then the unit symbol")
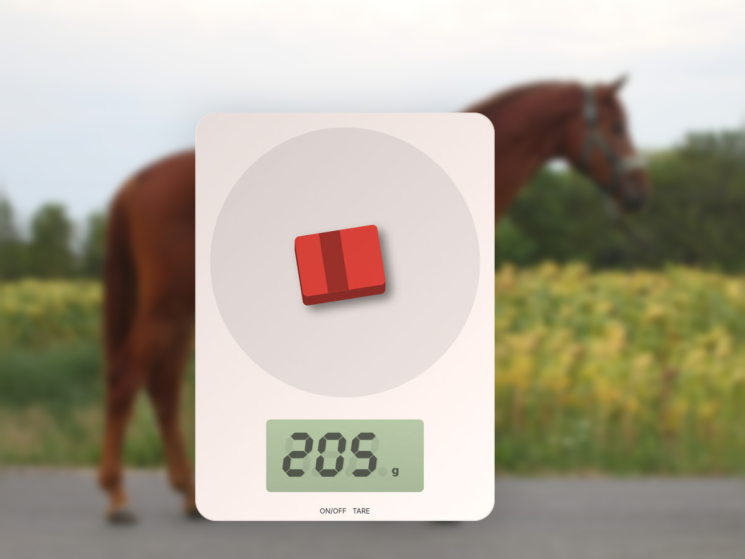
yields 205 g
